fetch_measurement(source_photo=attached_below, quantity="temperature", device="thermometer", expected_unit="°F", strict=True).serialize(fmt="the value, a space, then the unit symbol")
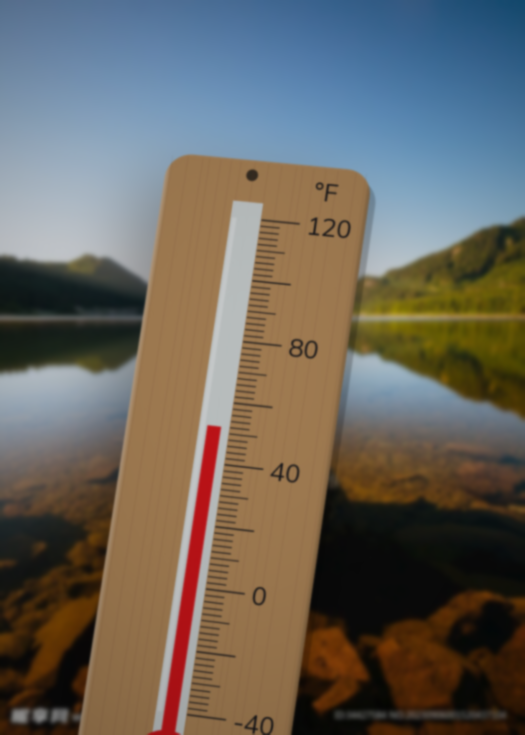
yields 52 °F
